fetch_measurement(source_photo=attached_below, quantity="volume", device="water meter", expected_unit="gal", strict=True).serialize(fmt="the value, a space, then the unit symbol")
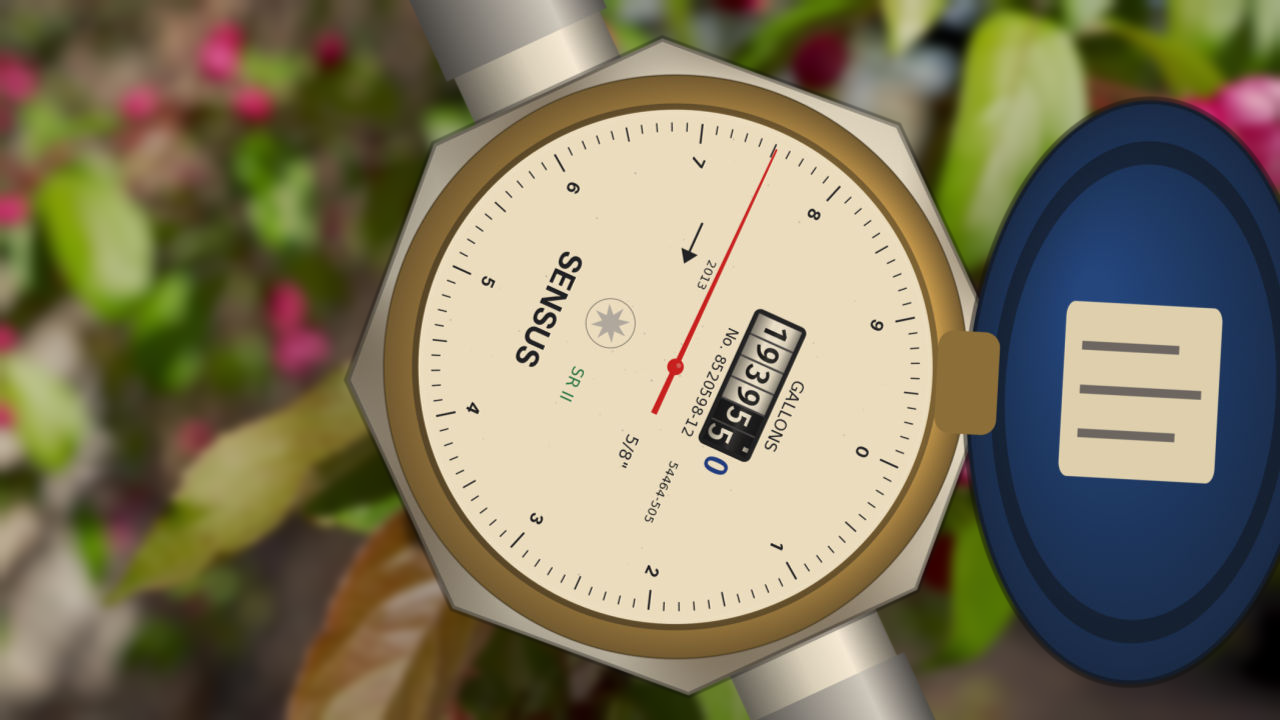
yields 1939547.5 gal
